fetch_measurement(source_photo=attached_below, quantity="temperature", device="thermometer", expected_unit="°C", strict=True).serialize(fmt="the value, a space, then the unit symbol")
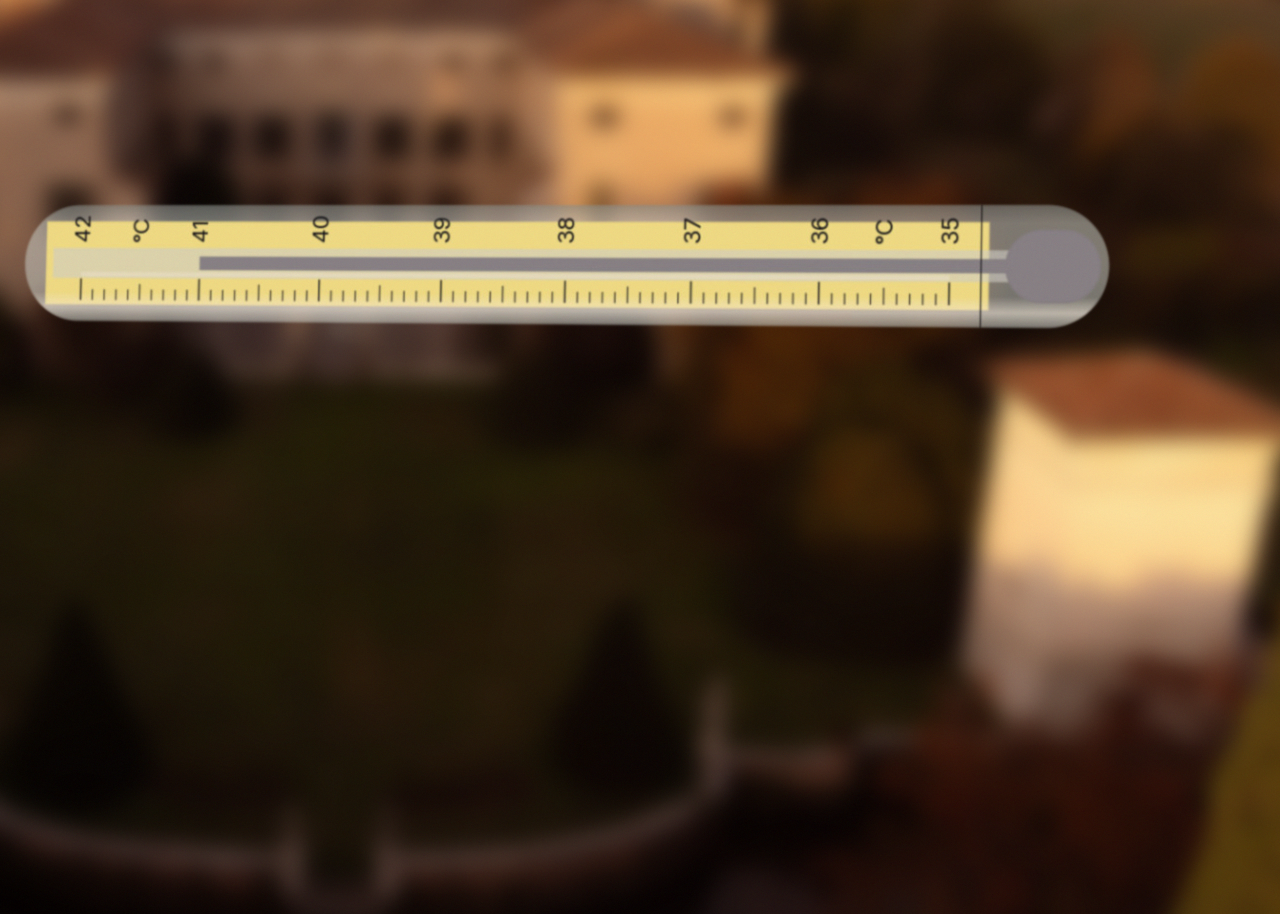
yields 41 °C
